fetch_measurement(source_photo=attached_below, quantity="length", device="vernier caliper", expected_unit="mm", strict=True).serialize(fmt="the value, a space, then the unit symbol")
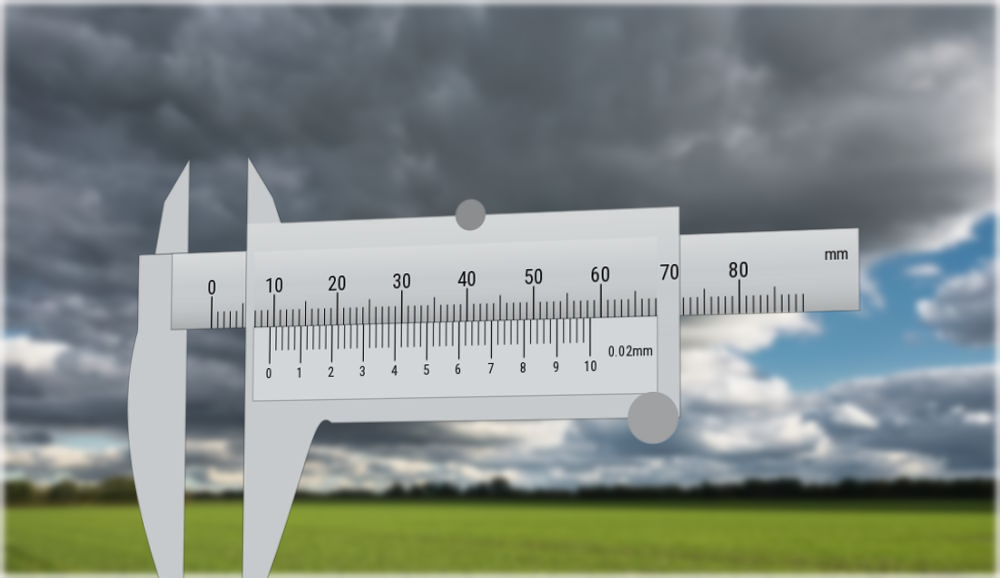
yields 9.4 mm
